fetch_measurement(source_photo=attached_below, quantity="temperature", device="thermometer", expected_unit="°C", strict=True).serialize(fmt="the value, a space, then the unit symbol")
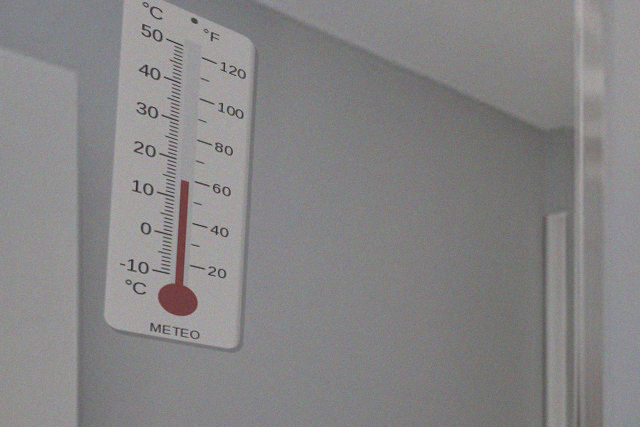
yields 15 °C
